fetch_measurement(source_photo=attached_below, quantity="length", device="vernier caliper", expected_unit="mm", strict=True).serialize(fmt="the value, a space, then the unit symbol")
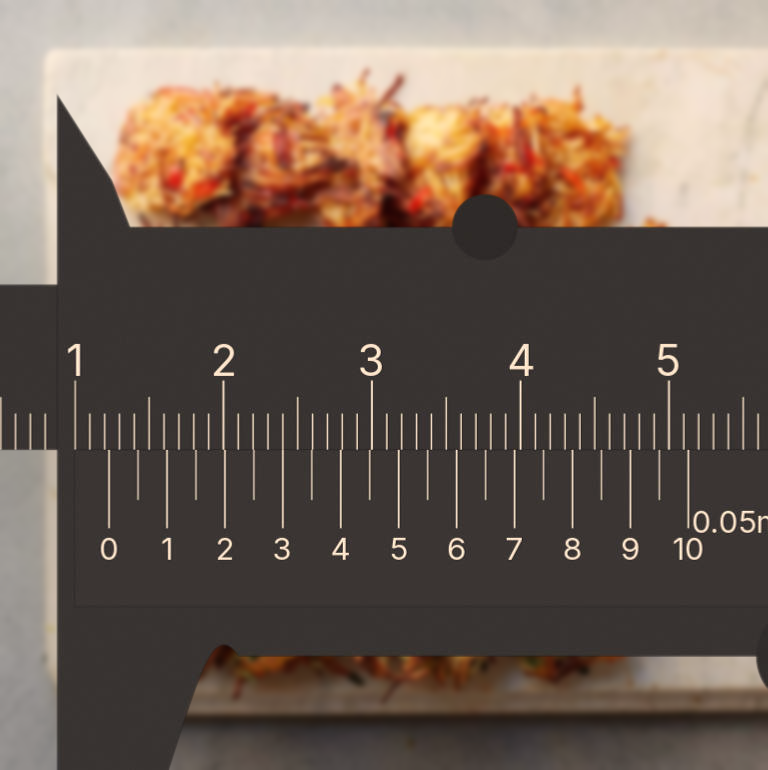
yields 12.3 mm
